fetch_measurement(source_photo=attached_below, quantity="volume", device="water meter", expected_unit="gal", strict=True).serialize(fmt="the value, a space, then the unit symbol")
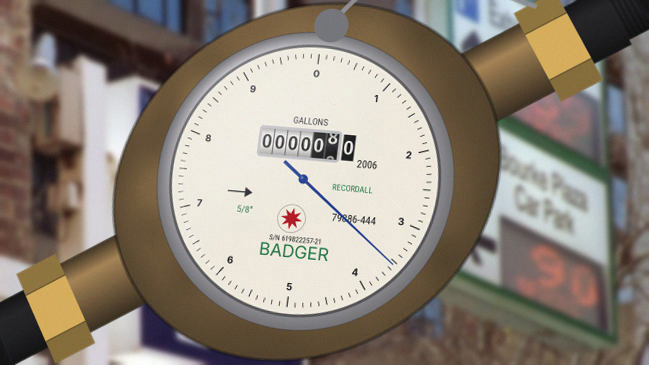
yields 83.5 gal
